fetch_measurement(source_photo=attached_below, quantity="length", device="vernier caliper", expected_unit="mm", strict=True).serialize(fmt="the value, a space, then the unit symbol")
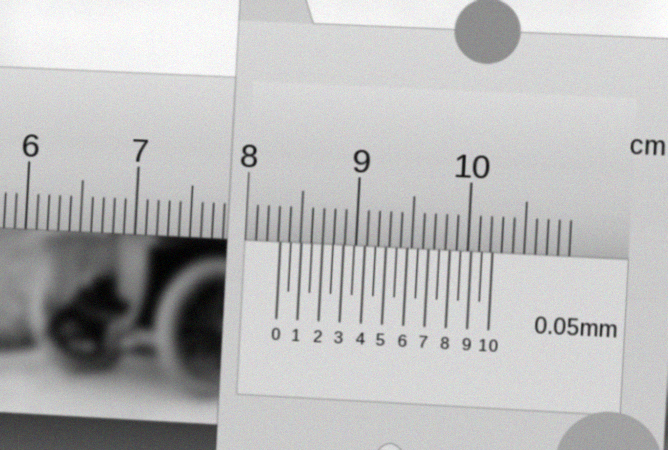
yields 83.2 mm
